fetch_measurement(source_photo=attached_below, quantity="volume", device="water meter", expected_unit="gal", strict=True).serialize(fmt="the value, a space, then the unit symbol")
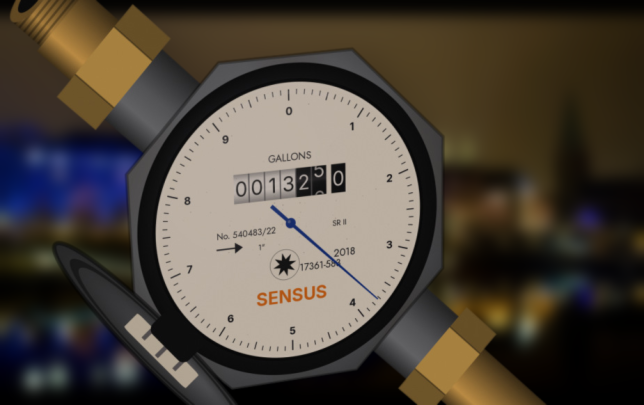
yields 13253.7 gal
